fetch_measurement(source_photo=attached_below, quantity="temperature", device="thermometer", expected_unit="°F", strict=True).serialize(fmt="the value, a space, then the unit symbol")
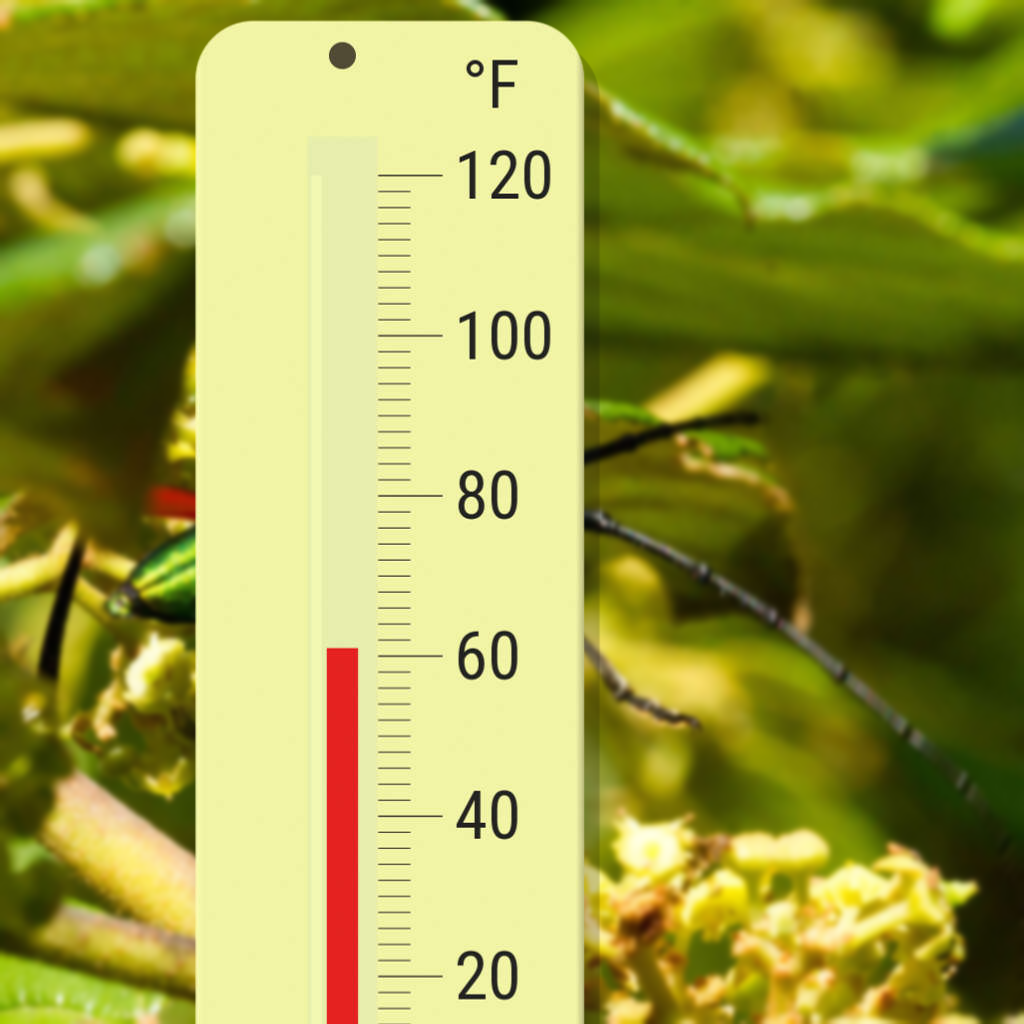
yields 61 °F
